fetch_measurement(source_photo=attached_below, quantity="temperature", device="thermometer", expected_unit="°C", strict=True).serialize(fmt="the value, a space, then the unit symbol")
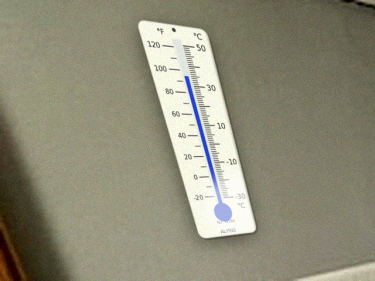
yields 35 °C
